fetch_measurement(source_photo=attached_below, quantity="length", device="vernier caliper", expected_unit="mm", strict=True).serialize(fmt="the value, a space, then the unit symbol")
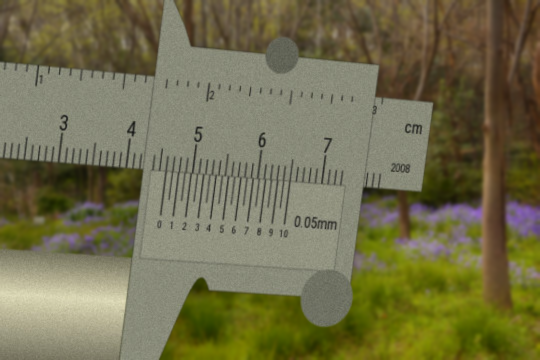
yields 46.0 mm
